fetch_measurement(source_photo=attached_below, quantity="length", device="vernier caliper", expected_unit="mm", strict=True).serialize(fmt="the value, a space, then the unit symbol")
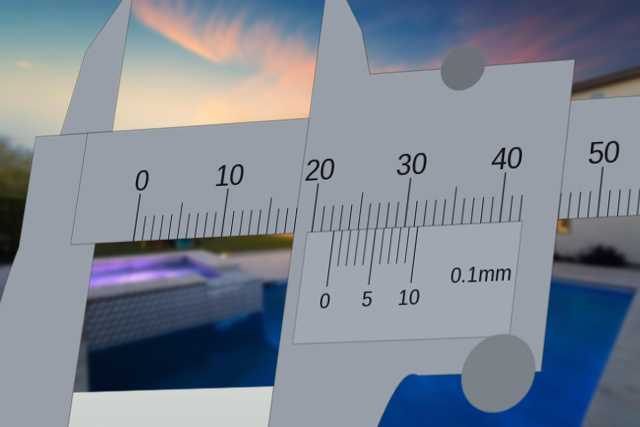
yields 22.4 mm
